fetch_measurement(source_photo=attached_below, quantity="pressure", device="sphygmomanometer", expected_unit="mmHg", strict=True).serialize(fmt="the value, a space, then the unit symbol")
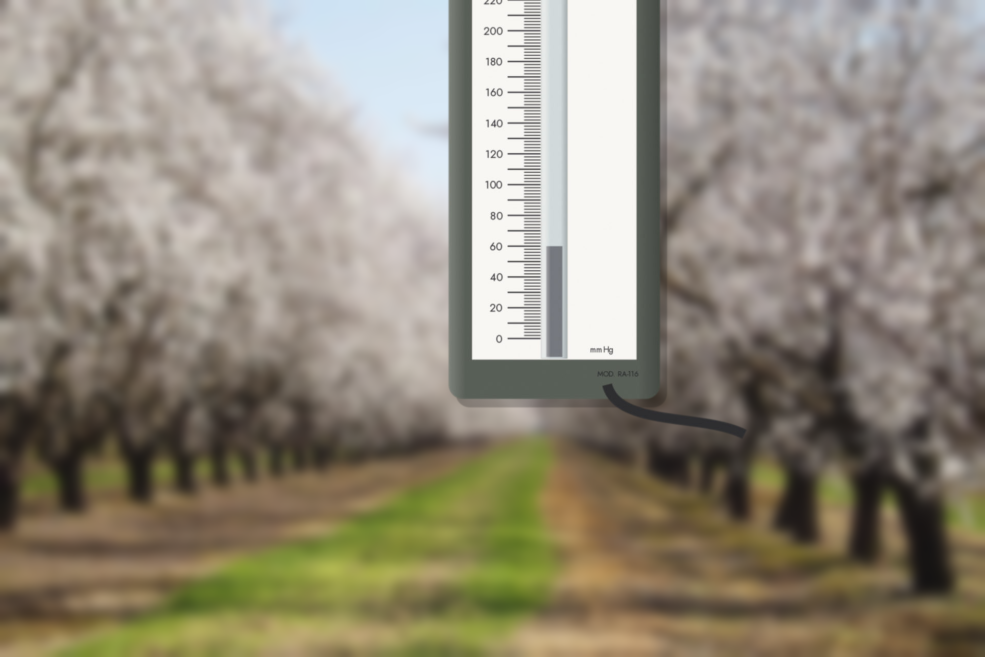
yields 60 mmHg
